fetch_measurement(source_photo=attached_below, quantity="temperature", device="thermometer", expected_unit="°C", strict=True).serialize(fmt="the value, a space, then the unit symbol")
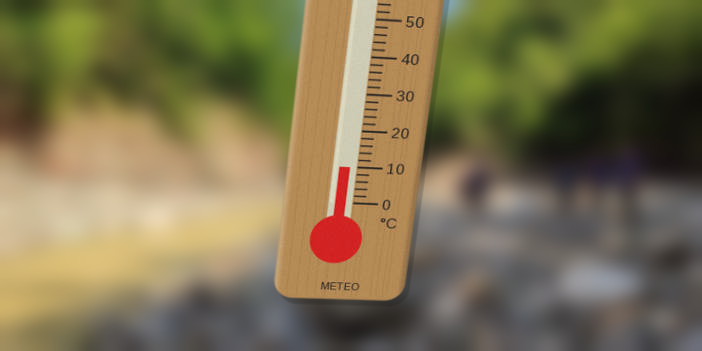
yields 10 °C
